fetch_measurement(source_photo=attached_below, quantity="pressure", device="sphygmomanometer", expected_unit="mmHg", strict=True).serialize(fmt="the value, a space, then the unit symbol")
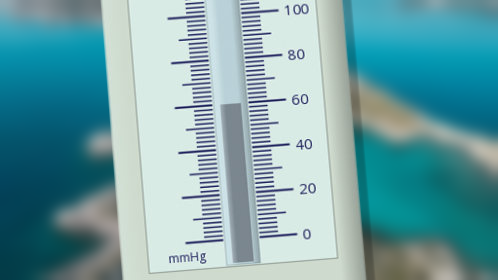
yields 60 mmHg
